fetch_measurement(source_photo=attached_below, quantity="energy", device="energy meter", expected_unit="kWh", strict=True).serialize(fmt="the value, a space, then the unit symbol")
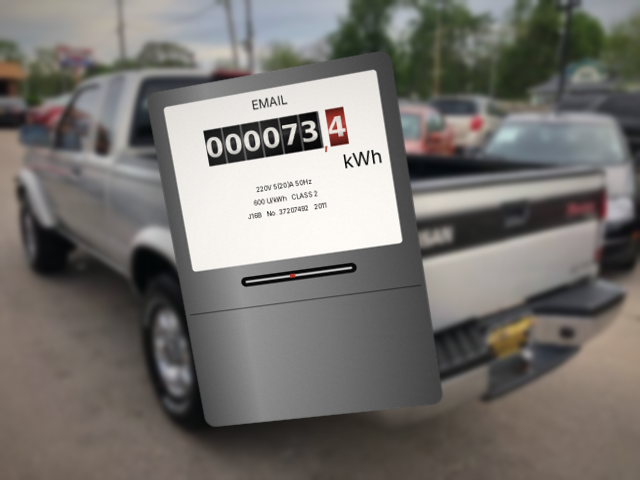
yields 73.4 kWh
